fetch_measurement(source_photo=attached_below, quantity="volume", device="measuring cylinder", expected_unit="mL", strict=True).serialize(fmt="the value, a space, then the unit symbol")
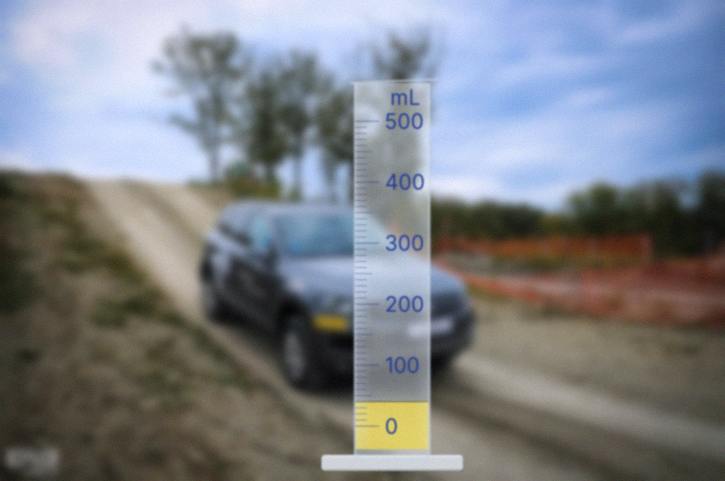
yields 40 mL
